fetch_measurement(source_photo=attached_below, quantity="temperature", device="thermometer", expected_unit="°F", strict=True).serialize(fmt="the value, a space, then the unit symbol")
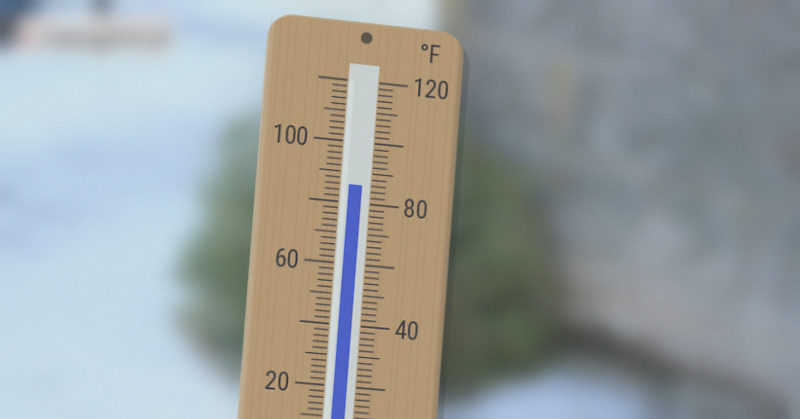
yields 86 °F
